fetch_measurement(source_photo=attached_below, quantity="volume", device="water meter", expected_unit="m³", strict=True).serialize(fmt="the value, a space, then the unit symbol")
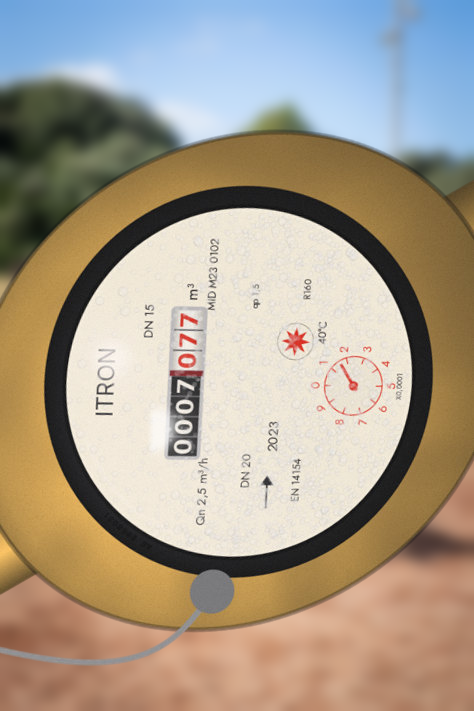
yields 7.0771 m³
